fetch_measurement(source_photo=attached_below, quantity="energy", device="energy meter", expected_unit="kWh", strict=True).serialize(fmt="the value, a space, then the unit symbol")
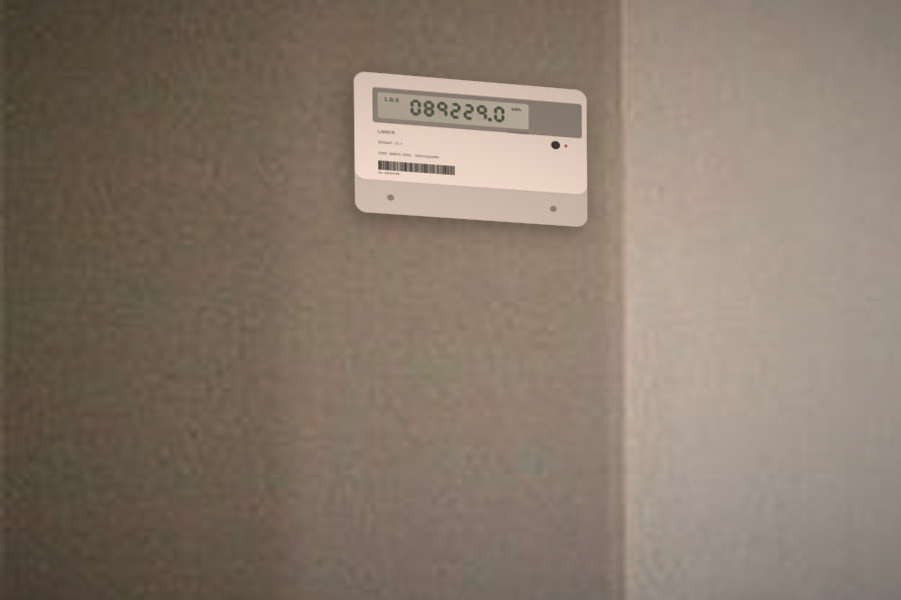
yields 89229.0 kWh
